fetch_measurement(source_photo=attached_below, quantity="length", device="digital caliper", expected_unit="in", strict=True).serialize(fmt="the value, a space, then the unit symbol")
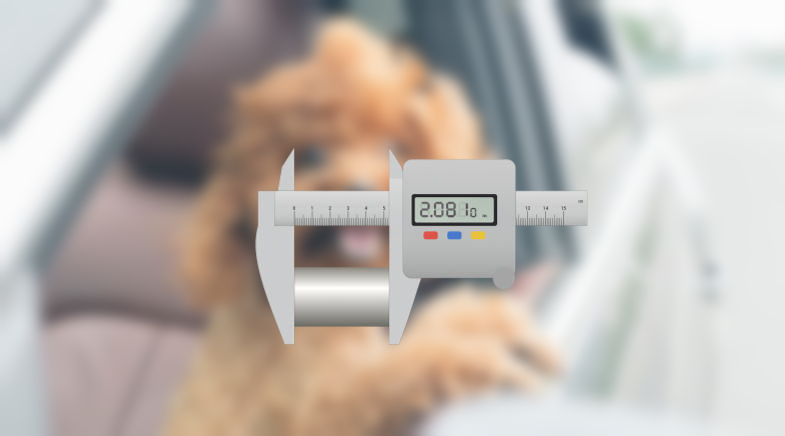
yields 2.0810 in
